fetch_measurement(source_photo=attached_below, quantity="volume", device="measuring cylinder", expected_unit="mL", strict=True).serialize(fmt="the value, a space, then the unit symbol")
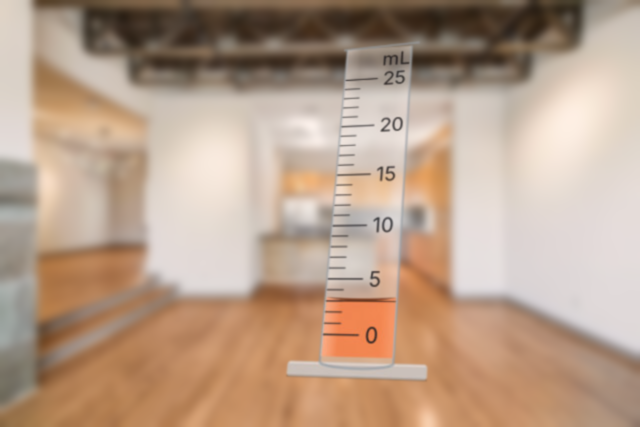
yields 3 mL
